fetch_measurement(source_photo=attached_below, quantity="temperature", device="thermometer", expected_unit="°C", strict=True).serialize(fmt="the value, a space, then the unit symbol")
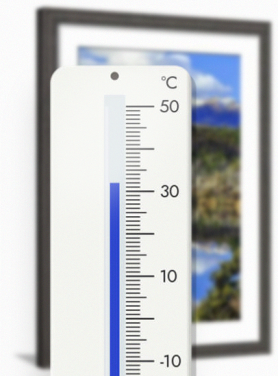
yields 32 °C
